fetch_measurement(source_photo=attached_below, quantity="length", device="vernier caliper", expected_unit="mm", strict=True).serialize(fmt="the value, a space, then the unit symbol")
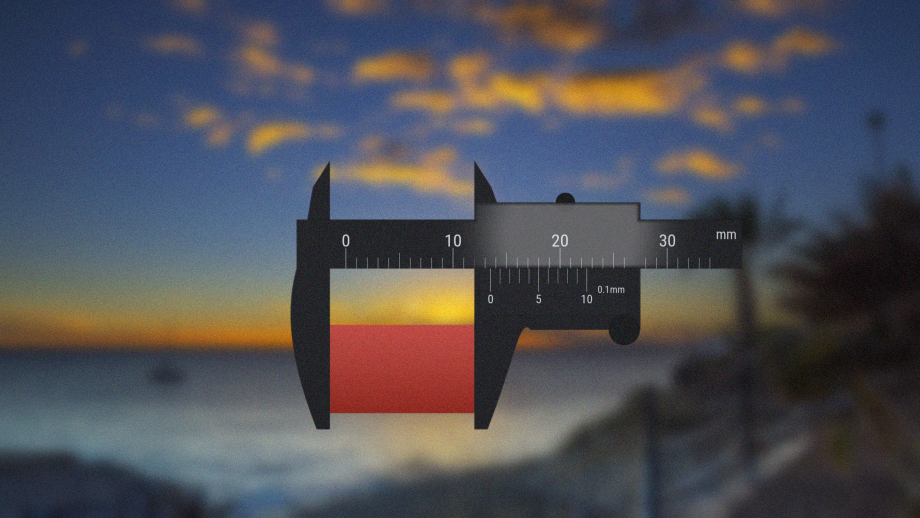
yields 13.5 mm
